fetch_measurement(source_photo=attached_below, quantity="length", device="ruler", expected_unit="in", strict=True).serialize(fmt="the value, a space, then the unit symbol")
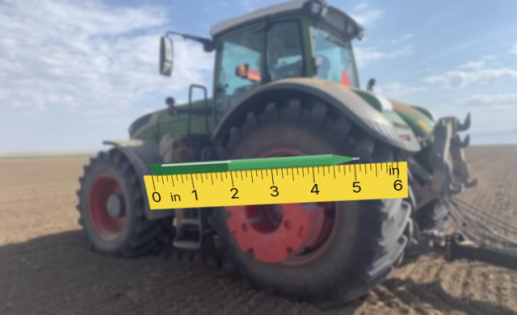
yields 5.125 in
